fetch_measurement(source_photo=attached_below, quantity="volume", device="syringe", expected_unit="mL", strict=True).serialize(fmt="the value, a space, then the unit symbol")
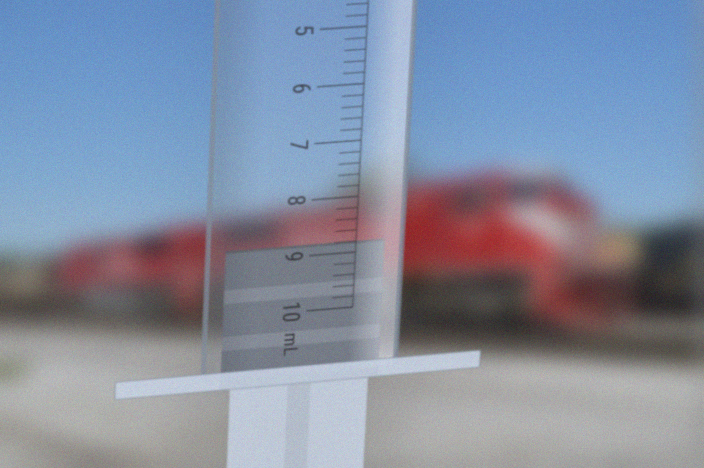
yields 8.8 mL
